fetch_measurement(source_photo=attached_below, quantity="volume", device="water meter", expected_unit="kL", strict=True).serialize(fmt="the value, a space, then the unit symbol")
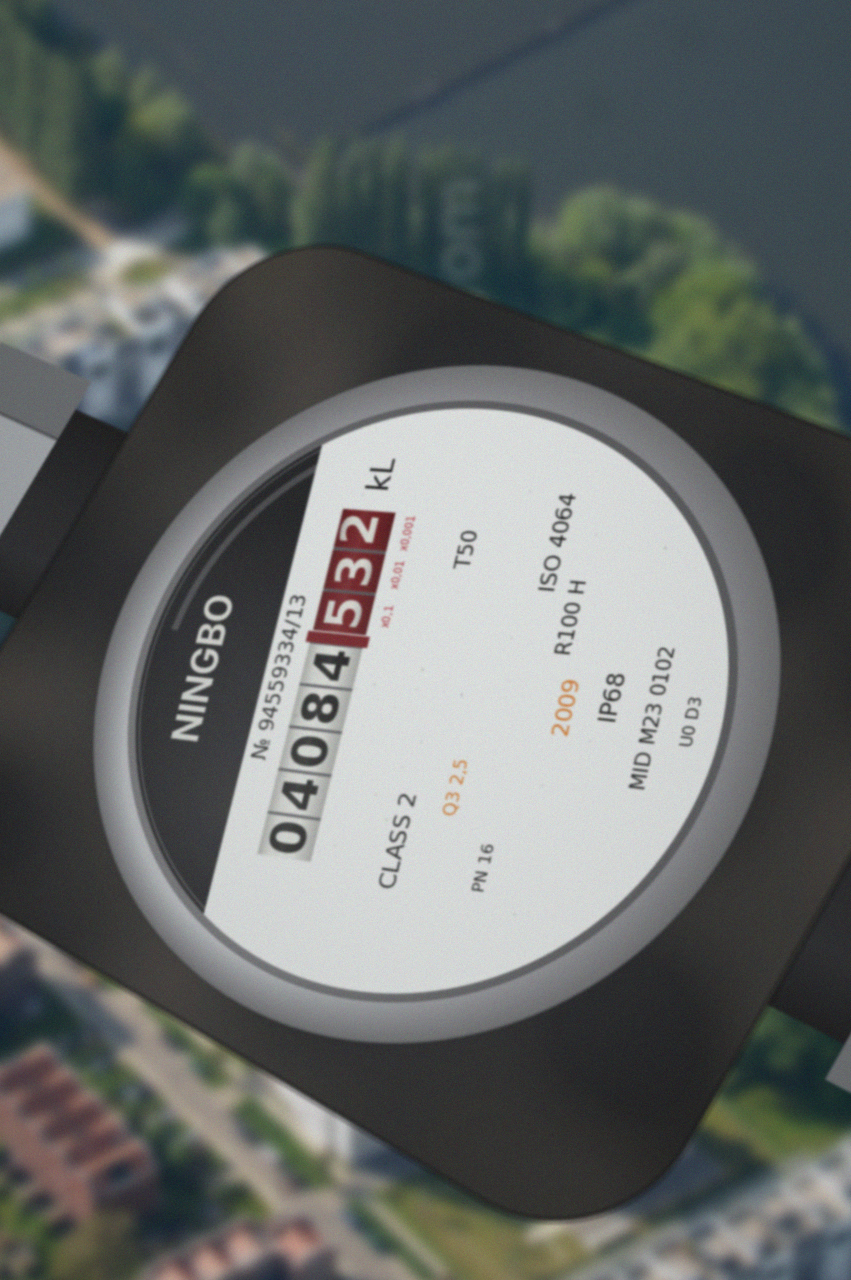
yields 4084.532 kL
